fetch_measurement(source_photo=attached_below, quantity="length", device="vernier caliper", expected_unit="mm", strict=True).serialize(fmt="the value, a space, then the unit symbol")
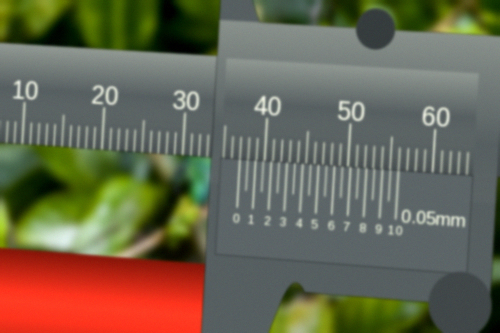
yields 37.0 mm
